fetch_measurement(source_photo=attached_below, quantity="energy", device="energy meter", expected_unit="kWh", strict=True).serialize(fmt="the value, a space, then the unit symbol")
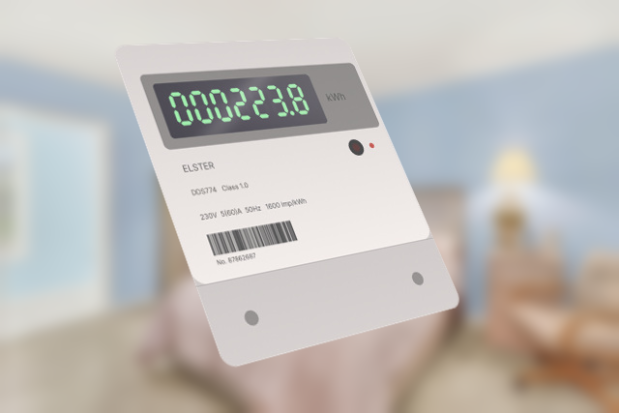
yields 223.8 kWh
